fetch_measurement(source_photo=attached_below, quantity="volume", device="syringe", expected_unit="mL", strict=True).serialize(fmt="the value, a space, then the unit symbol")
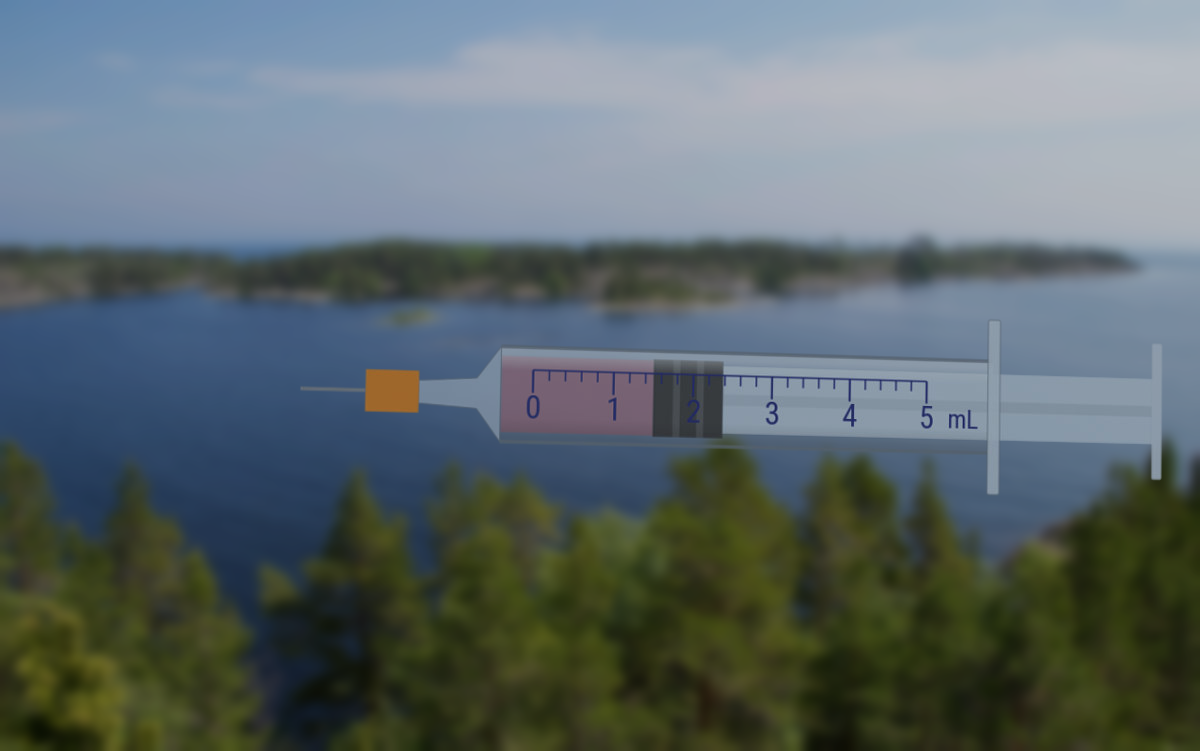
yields 1.5 mL
